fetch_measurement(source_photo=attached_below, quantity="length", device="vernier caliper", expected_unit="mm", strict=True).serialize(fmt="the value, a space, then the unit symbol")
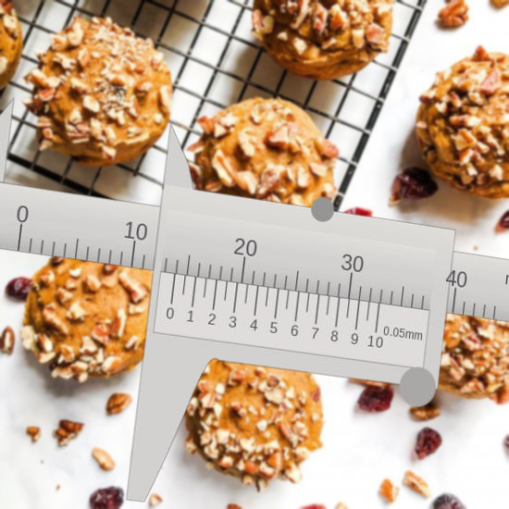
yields 13.9 mm
